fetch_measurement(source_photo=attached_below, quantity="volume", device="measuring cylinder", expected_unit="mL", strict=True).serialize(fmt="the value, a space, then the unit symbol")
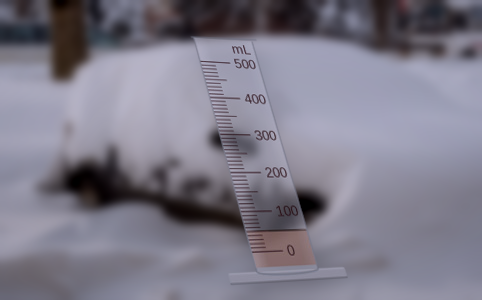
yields 50 mL
